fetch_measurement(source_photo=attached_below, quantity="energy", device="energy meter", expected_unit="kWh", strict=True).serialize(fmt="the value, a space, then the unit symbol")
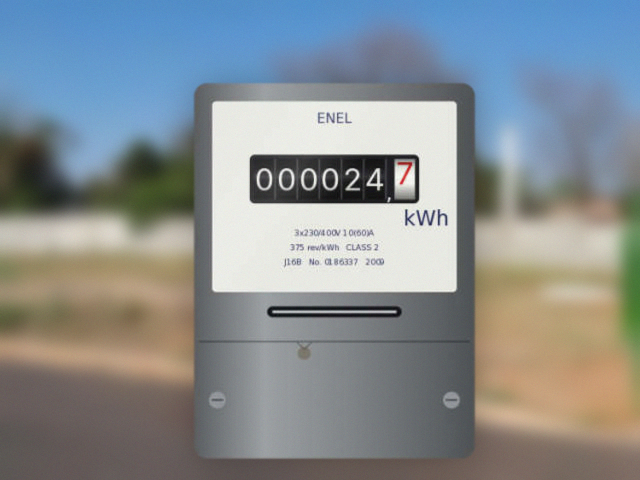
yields 24.7 kWh
